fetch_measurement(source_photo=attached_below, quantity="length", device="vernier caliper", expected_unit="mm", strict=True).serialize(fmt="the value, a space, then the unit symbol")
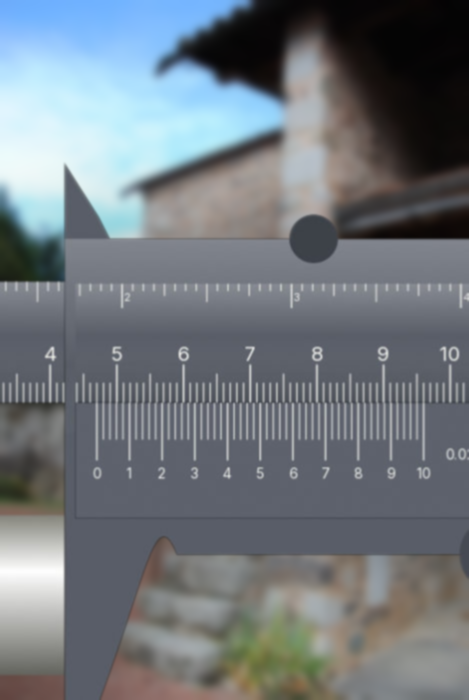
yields 47.0 mm
